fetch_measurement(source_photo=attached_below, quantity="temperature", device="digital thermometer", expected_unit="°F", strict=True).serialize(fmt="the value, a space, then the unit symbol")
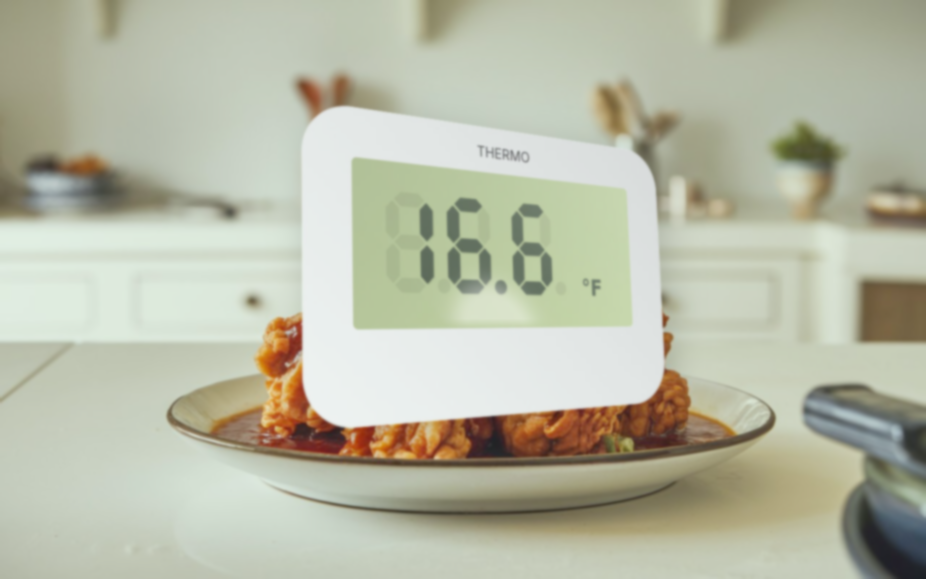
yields 16.6 °F
